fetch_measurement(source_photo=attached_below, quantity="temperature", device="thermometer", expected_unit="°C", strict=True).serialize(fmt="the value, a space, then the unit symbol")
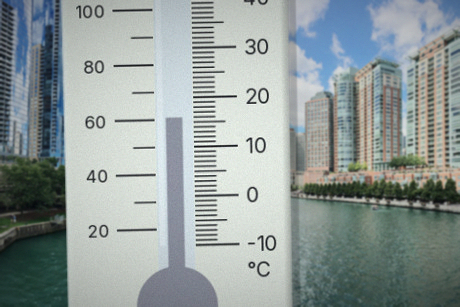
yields 16 °C
